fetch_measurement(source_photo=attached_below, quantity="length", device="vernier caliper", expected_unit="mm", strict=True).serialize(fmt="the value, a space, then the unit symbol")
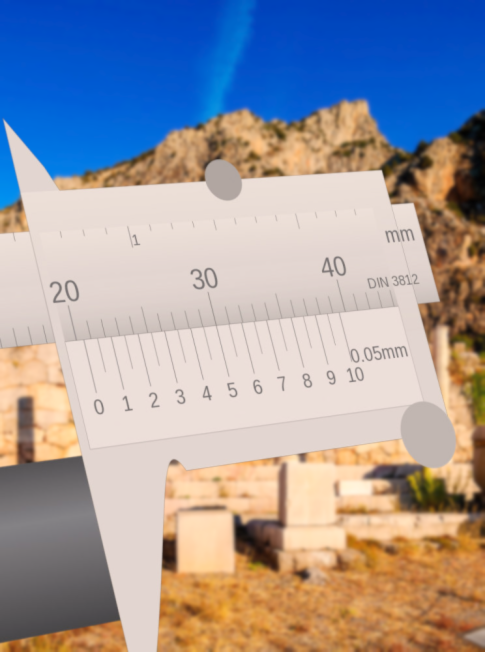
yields 20.5 mm
